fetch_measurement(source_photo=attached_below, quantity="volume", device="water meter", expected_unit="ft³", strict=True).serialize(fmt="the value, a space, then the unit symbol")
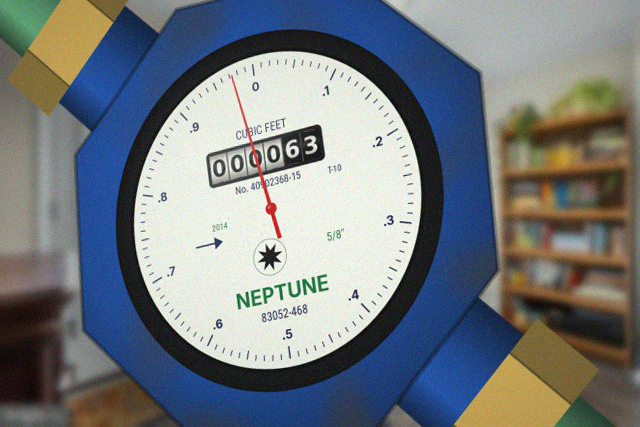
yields 62.97 ft³
